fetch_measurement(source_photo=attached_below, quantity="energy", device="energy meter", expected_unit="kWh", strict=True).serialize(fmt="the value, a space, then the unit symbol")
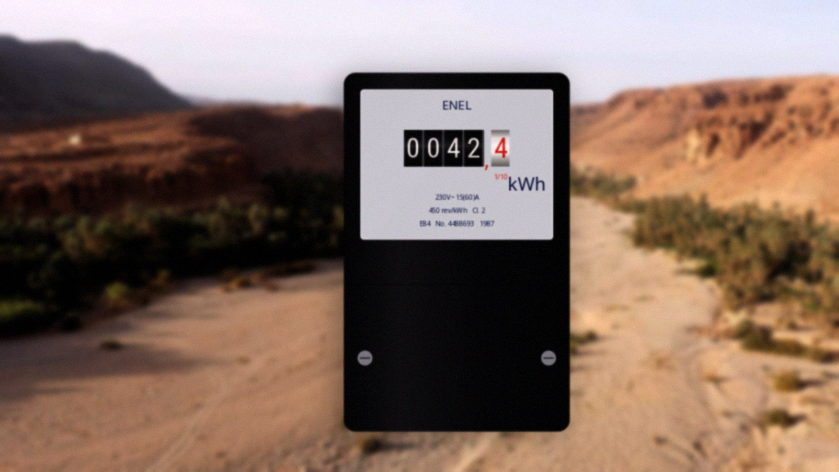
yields 42.4 kWh
